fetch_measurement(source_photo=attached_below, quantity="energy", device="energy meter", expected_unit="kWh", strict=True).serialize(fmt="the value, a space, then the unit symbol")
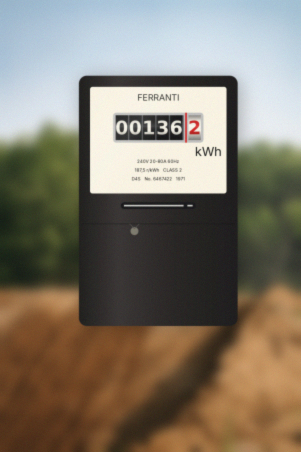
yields 136.2 kWh
